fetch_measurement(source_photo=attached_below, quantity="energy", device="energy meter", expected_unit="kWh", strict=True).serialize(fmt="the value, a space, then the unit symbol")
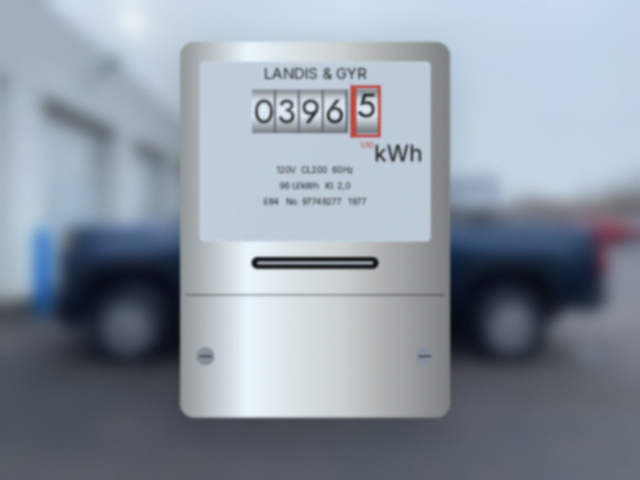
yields 396.5 kWh
